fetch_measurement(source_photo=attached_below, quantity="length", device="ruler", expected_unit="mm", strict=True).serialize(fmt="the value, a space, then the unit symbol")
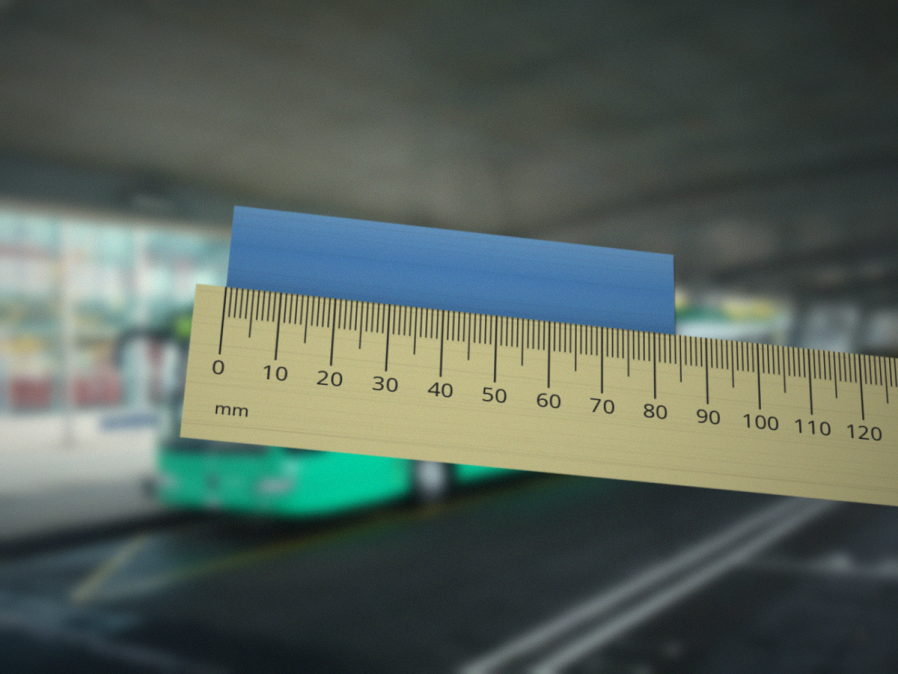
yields 84 mm
